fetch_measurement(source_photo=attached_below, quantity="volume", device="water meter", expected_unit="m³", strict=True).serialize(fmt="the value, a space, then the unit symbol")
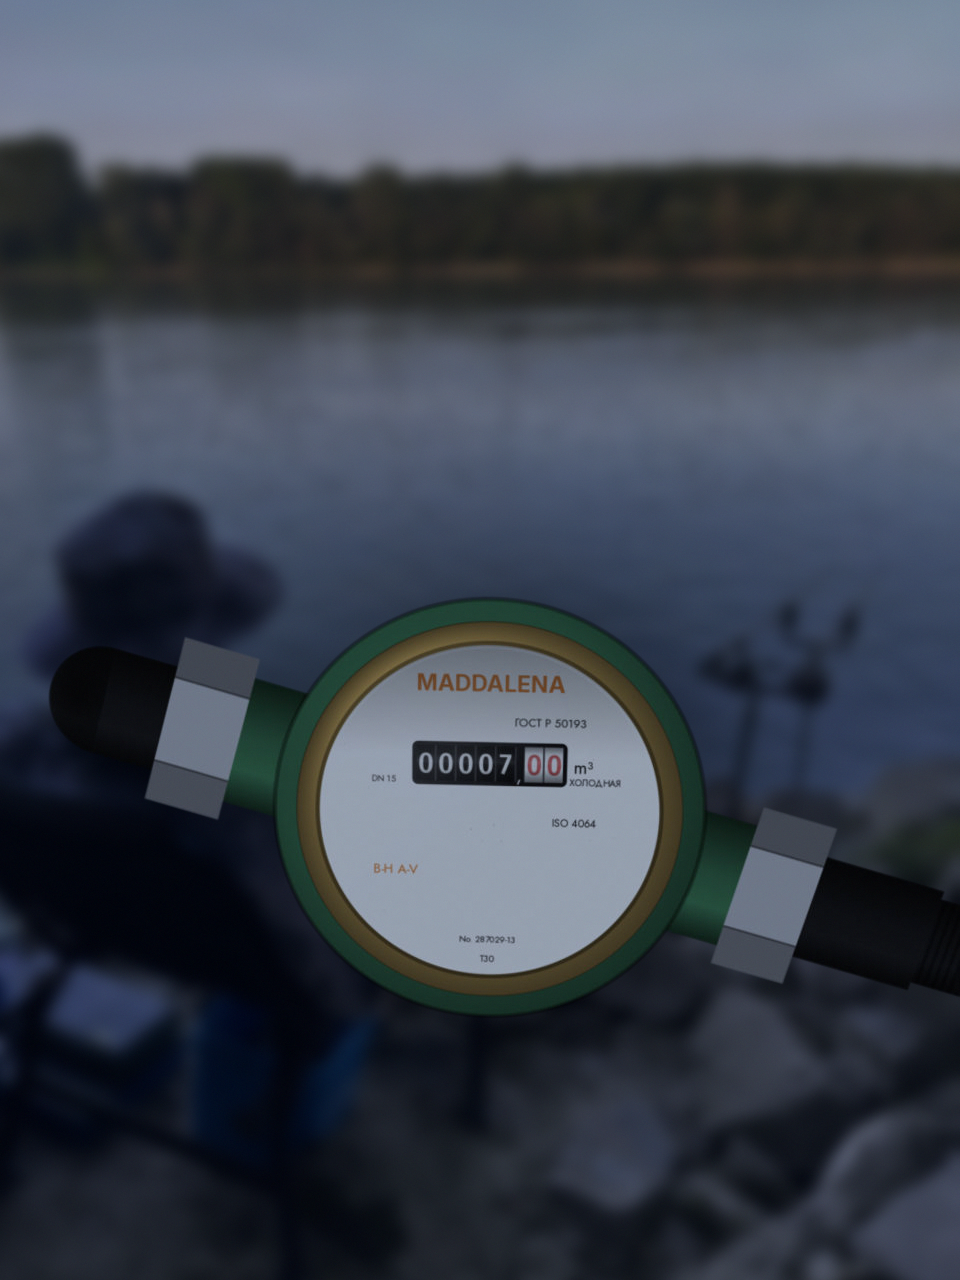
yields 7.00 m³
